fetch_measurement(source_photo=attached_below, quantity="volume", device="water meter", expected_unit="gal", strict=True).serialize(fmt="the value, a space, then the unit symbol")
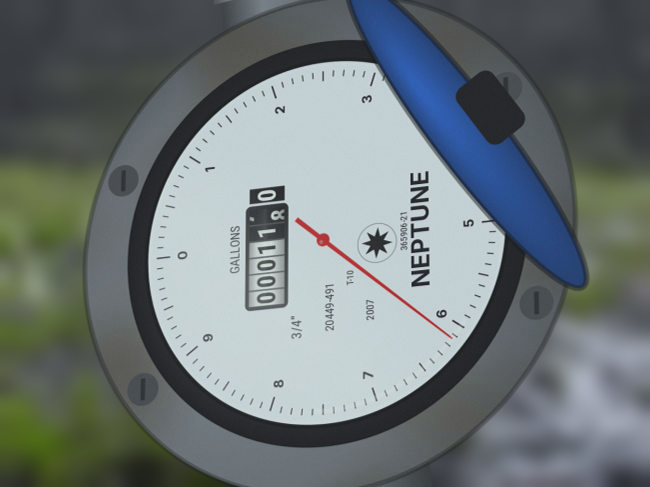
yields 1176.1 gal
